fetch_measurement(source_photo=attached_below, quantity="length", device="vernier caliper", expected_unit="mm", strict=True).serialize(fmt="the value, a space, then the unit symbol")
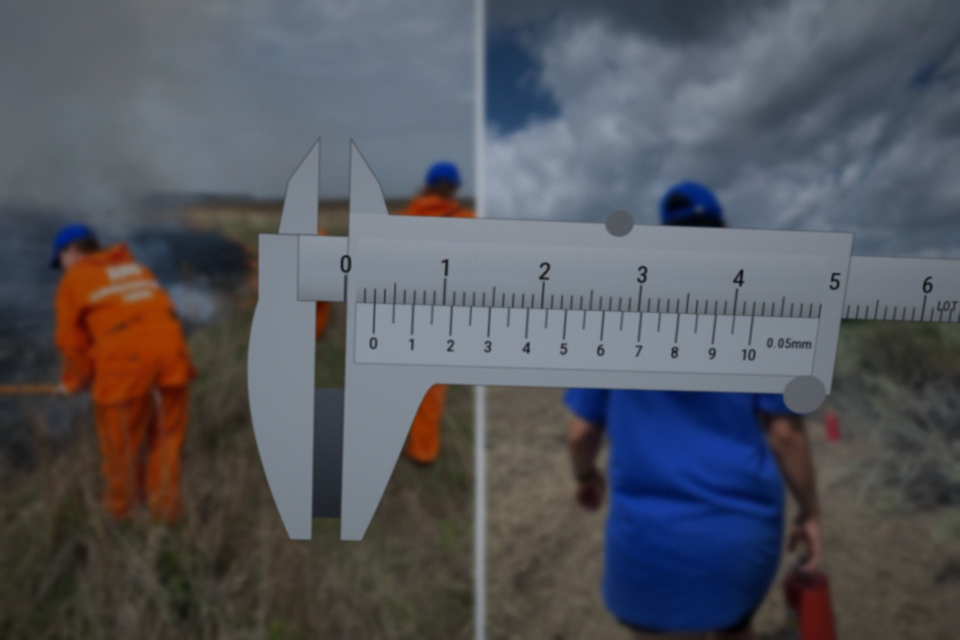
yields 3.0 mm
